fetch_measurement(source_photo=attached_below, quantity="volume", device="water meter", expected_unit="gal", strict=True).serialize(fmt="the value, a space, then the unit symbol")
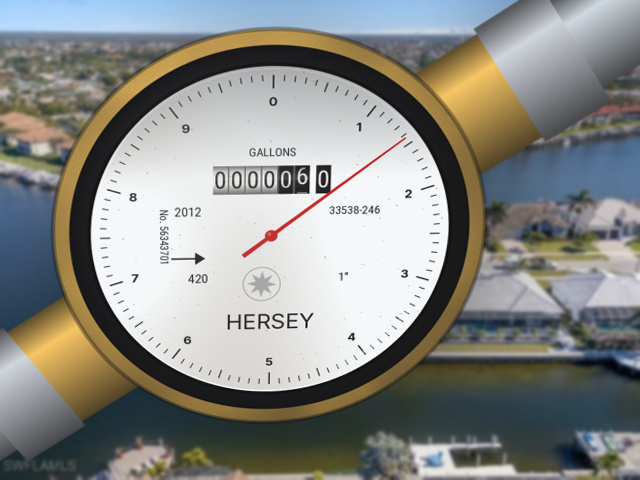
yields 61.4 gal
